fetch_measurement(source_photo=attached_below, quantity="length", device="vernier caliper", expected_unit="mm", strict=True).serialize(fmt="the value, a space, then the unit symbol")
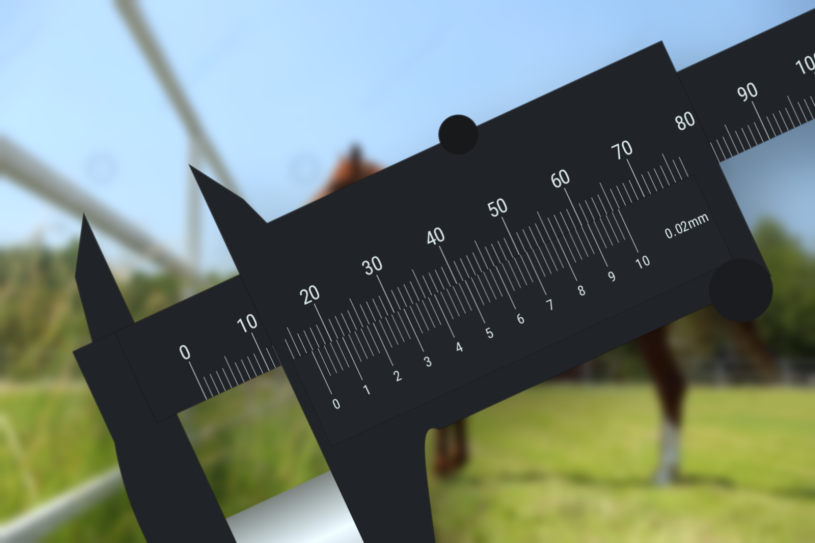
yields 16.8 mm
